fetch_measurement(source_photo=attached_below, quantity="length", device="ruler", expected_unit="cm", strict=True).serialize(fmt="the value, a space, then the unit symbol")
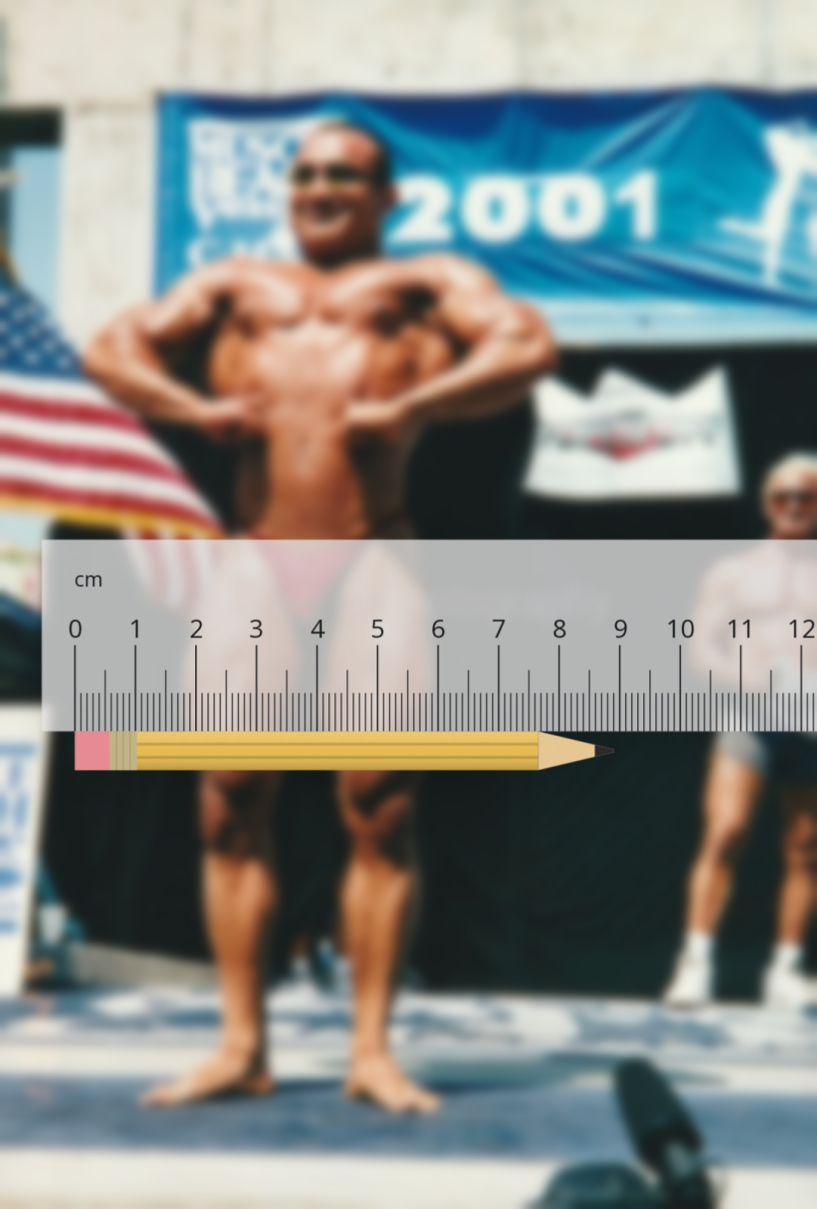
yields 8.9 cm
